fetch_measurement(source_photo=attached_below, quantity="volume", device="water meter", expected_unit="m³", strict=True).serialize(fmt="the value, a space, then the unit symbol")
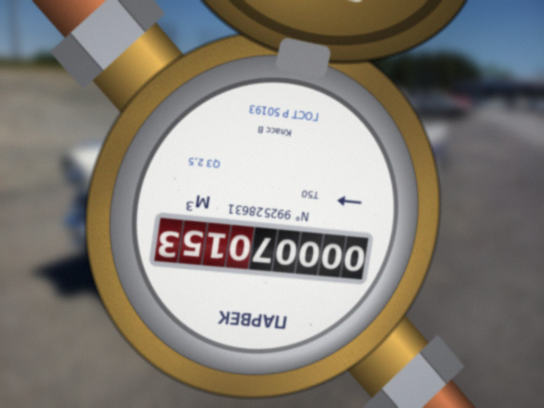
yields 7.0153 m³
